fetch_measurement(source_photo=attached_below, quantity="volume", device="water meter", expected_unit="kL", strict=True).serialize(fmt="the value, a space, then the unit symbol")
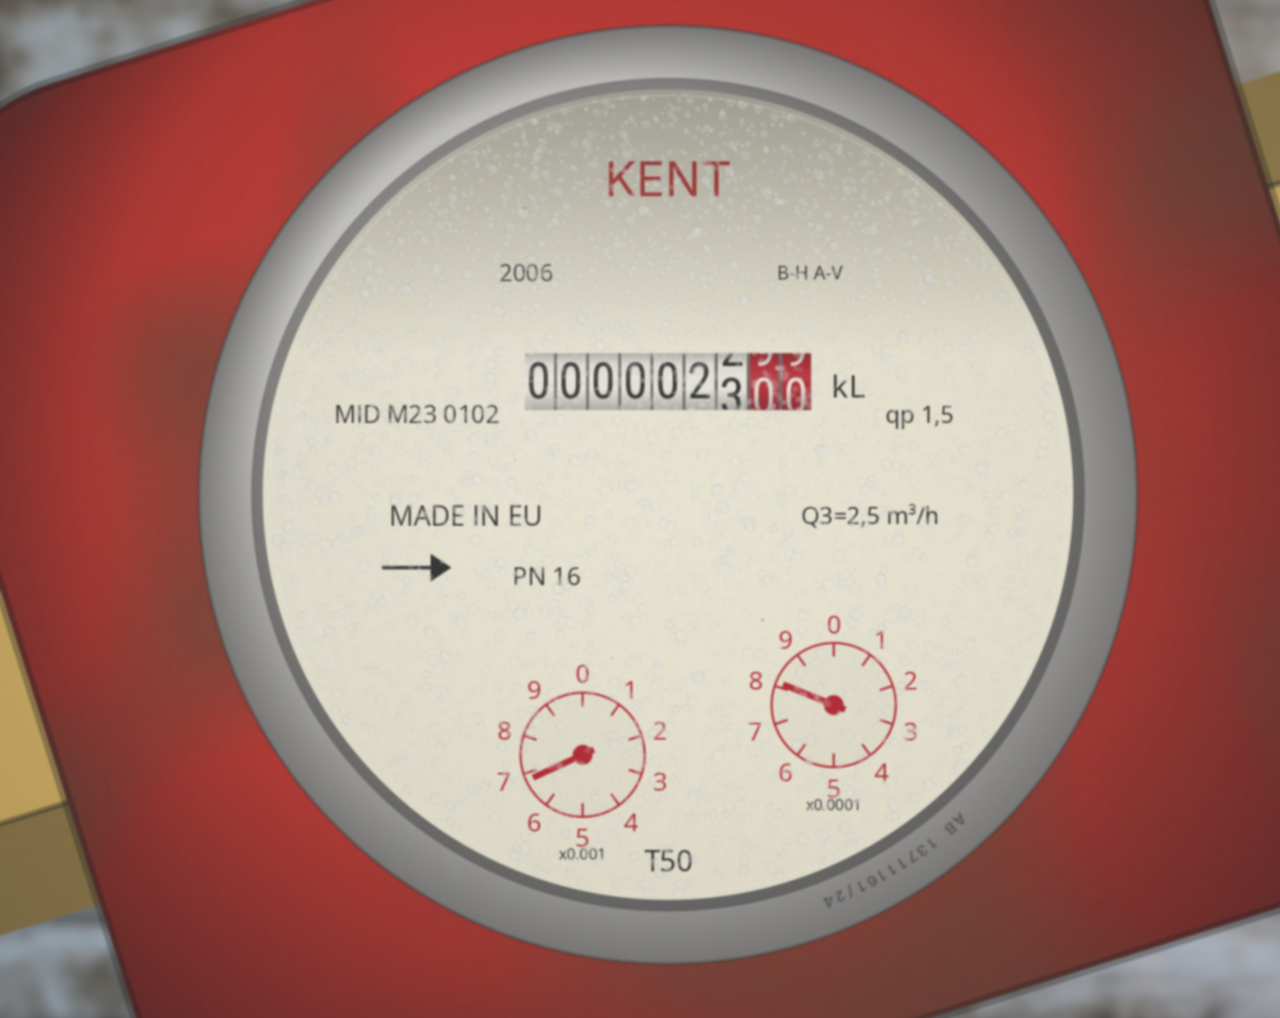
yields 22.9968 kL
